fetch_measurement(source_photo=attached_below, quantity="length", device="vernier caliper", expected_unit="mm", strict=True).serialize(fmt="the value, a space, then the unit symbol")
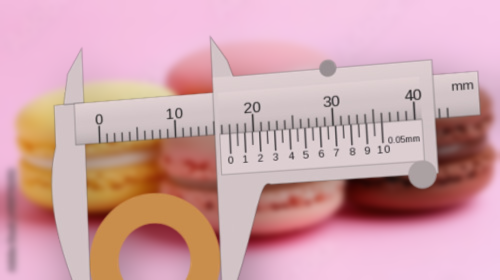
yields 17.0 mm
